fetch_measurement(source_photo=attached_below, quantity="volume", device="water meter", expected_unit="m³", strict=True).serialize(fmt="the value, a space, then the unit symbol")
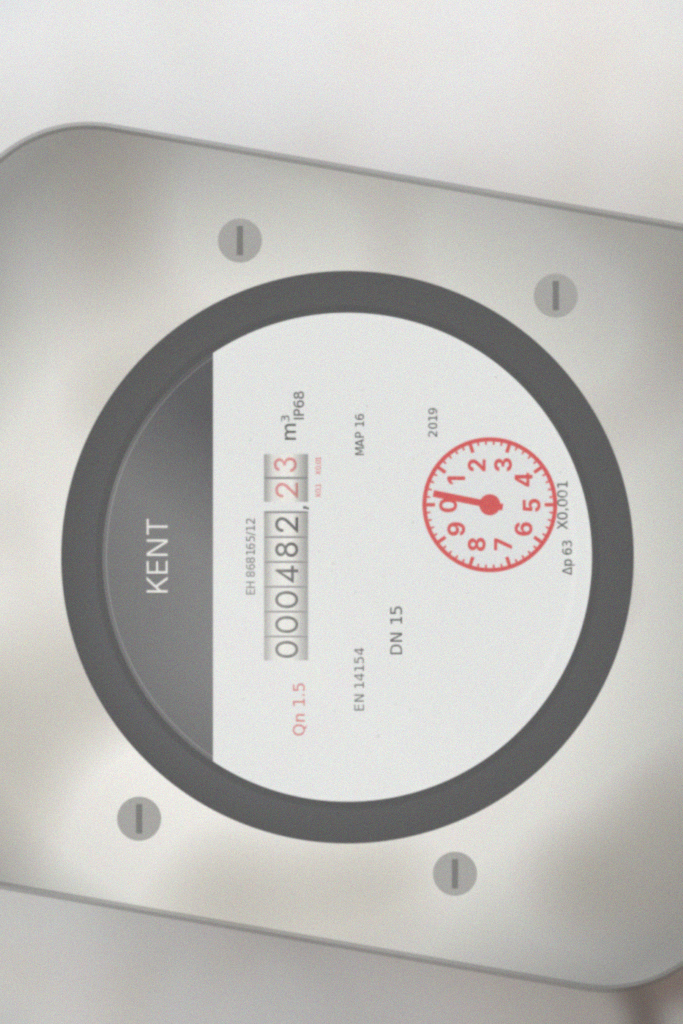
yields 482.230 m³
